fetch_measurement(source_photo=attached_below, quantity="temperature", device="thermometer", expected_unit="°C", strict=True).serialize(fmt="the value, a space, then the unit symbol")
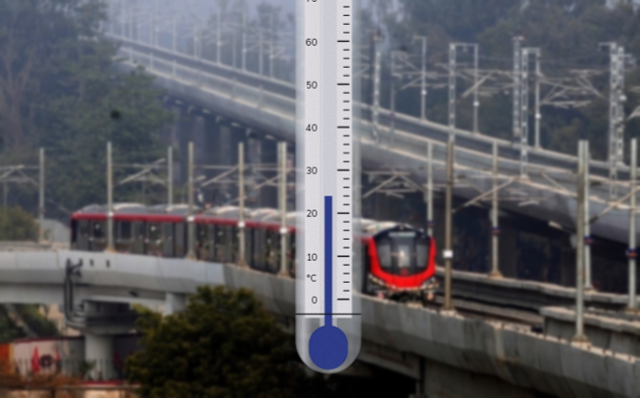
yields 24 °C
